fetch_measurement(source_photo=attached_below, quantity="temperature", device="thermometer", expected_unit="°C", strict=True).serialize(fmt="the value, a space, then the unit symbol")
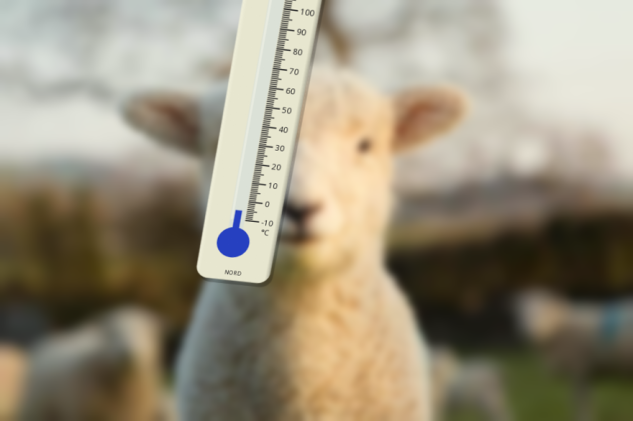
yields -5 °C
